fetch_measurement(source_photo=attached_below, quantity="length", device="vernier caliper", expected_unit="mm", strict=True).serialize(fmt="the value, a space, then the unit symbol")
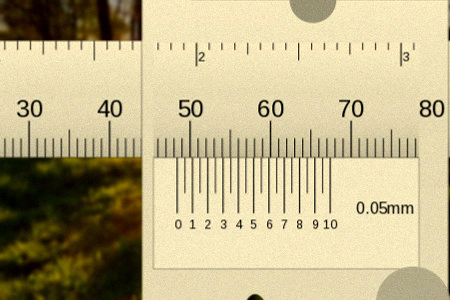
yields 48.4 mm
